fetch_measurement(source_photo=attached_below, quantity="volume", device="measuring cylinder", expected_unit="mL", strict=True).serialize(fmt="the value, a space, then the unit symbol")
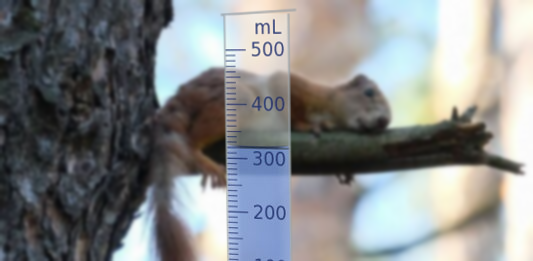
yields 320 mL
